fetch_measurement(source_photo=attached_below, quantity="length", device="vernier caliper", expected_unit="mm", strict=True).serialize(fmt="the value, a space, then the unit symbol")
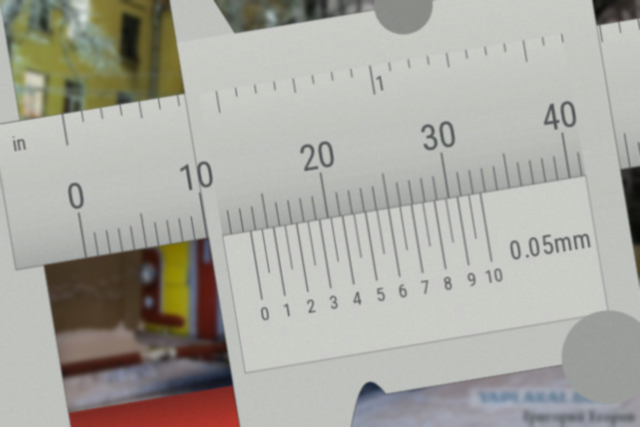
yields 13.6 mm
